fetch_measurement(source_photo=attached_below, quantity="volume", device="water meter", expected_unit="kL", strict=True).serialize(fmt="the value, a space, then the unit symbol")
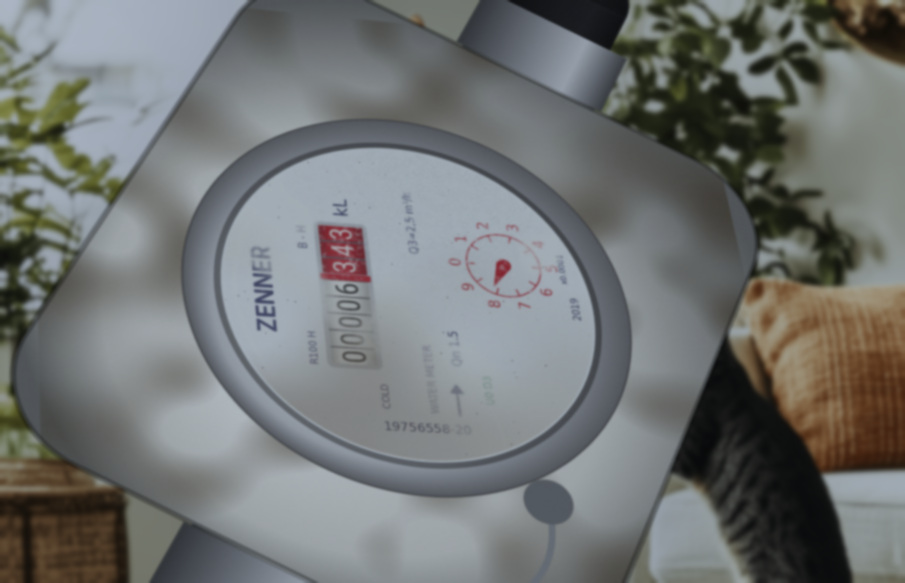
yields 6.3438 kL
